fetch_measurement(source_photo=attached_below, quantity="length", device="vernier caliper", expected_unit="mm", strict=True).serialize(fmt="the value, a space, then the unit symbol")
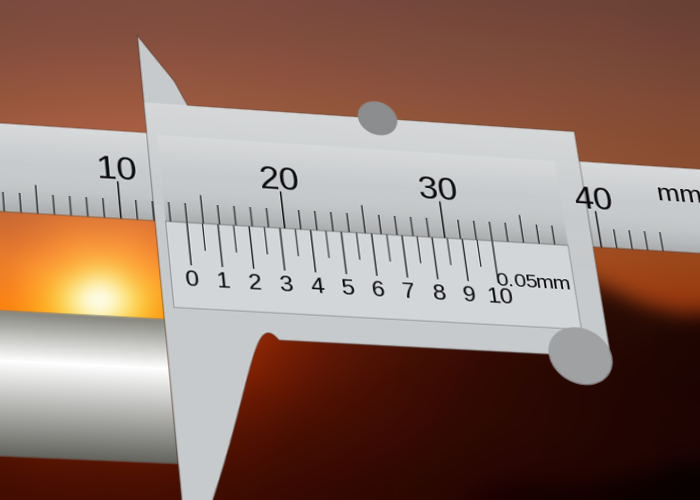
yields 14.0 mm
